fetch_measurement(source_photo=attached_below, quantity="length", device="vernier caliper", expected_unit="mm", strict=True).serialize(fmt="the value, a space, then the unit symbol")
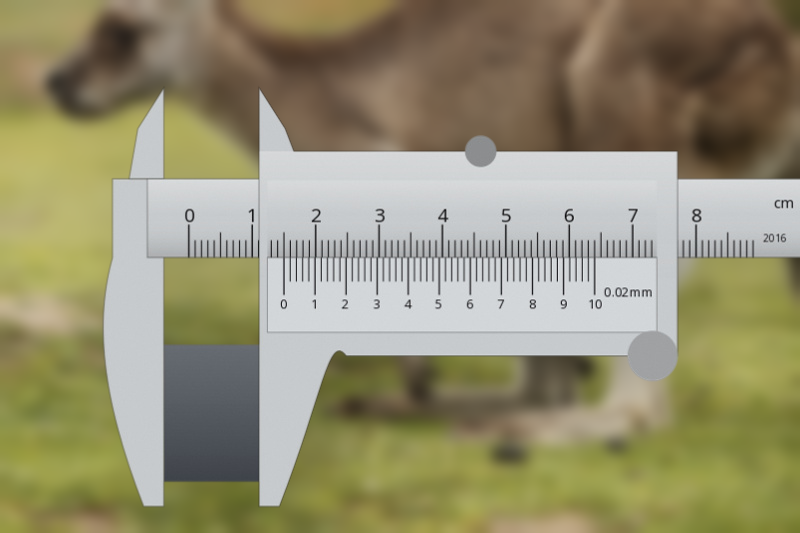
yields 15.0 mm
